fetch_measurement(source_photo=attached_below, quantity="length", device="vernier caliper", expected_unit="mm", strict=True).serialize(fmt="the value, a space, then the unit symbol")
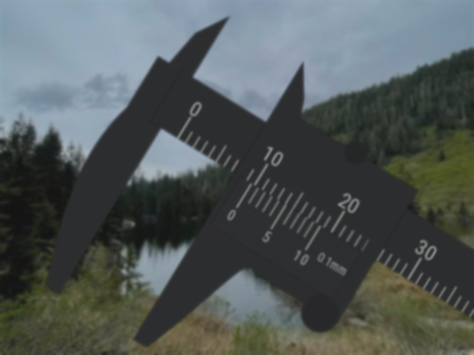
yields 9.6 mm
